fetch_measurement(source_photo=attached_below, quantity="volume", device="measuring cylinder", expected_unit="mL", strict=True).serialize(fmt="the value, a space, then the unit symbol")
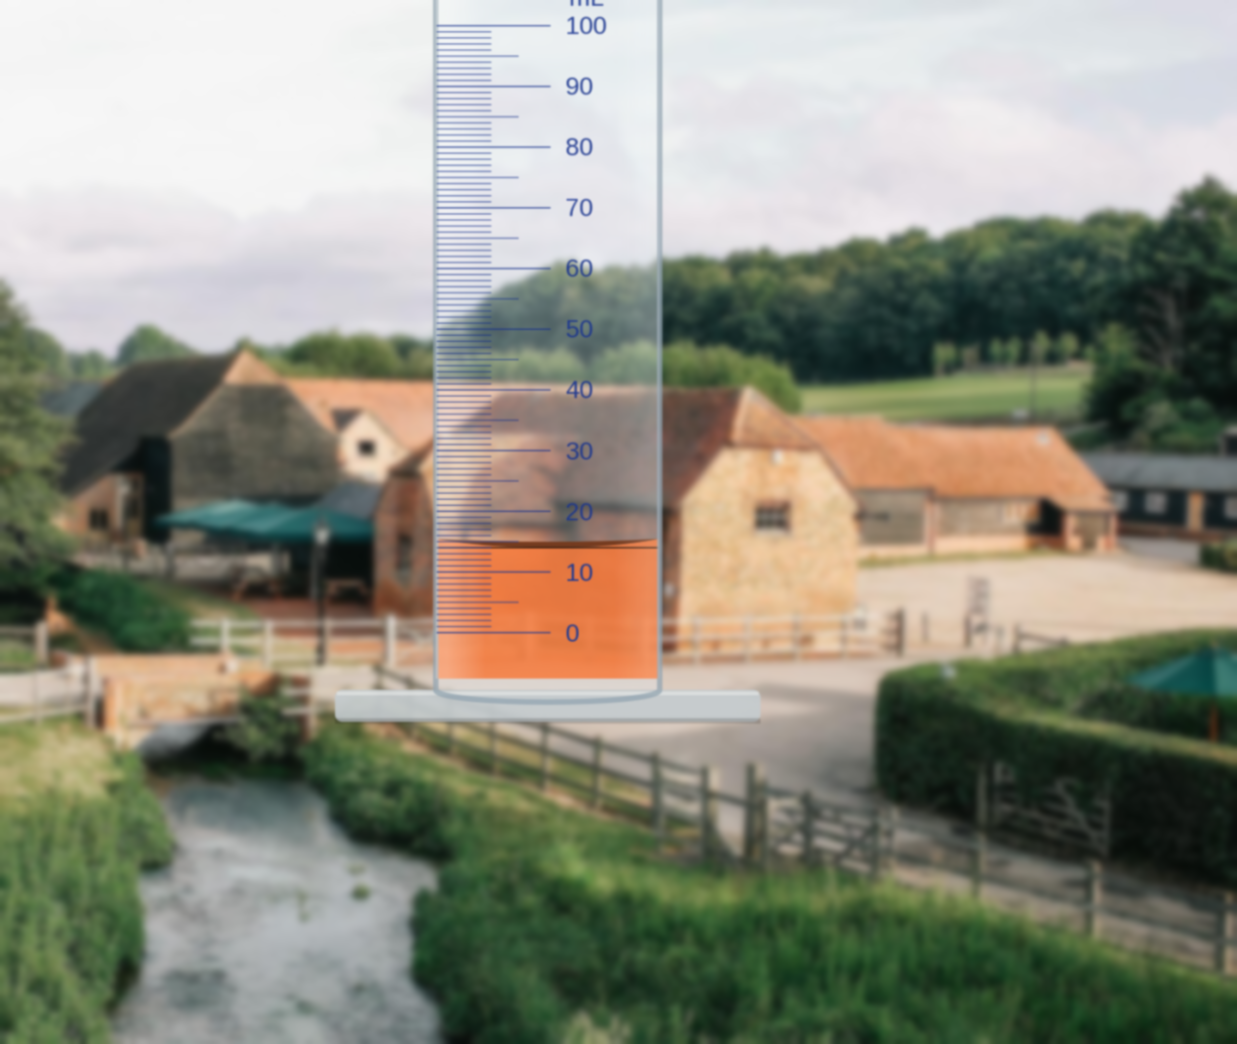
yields 14 mL
